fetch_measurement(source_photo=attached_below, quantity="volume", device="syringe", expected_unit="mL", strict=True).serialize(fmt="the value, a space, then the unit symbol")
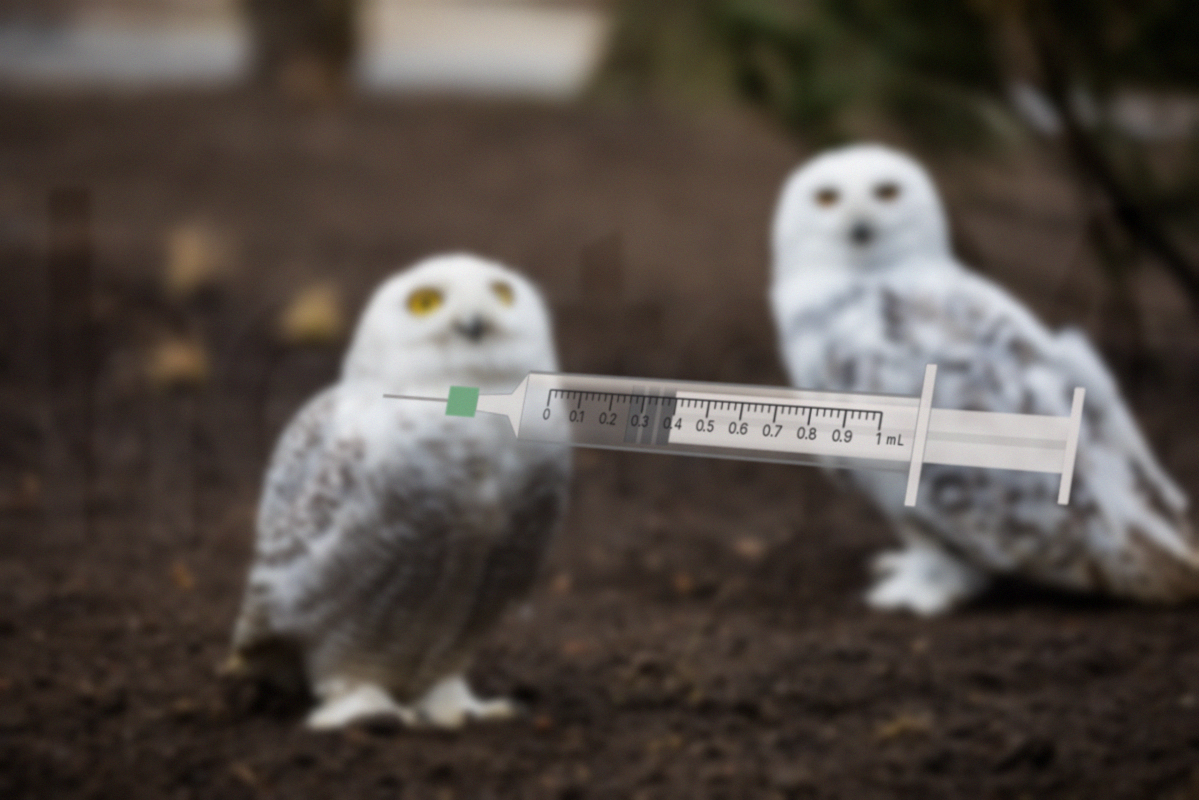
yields 0.26 mL
